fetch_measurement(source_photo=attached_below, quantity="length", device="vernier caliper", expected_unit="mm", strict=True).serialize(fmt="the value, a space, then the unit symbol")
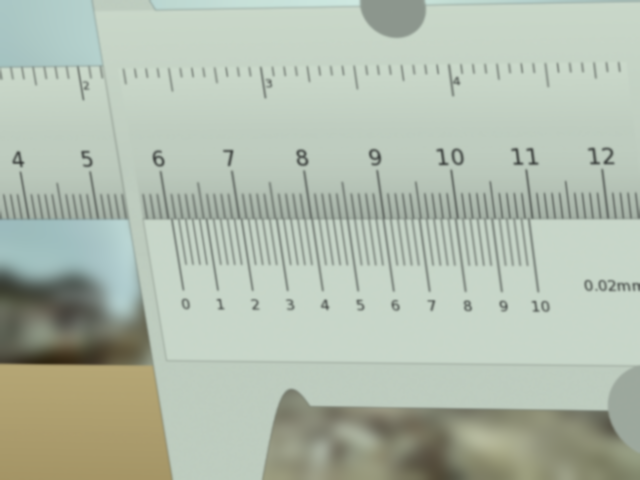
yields 60.5 mm
